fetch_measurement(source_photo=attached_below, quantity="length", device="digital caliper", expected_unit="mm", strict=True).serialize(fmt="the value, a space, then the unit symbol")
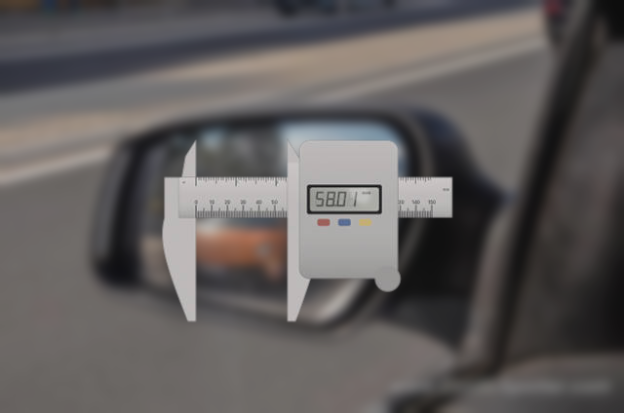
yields 58.01 mm
